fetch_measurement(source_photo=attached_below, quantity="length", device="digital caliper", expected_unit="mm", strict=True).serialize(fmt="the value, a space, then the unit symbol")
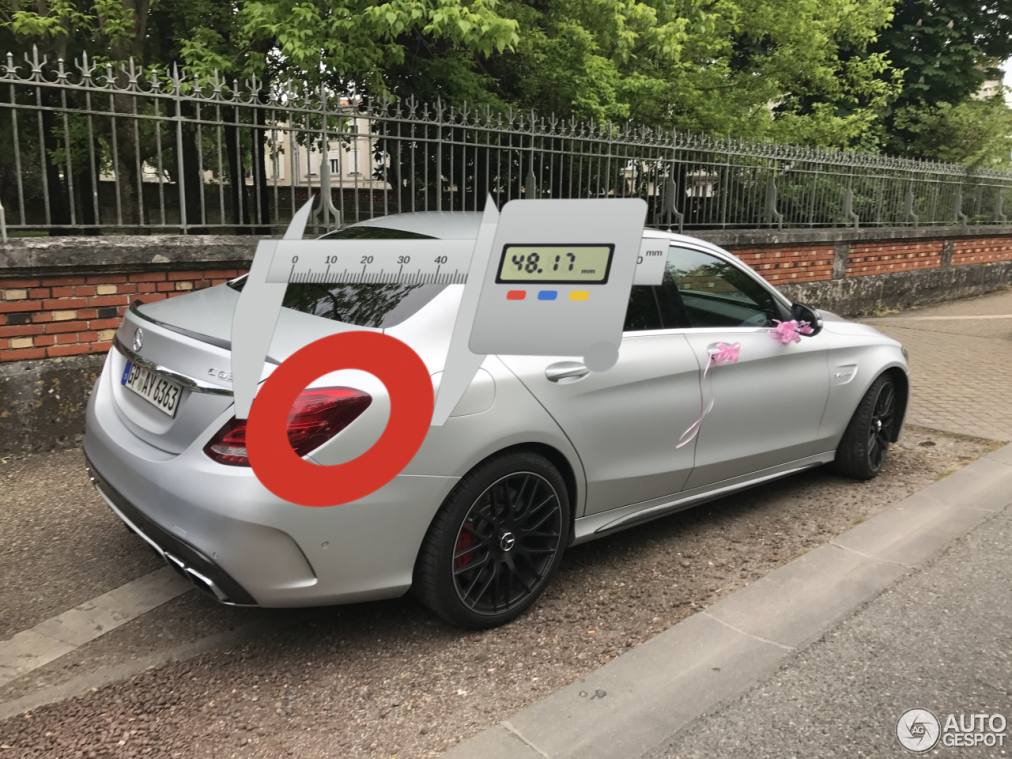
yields 48.17 mm
